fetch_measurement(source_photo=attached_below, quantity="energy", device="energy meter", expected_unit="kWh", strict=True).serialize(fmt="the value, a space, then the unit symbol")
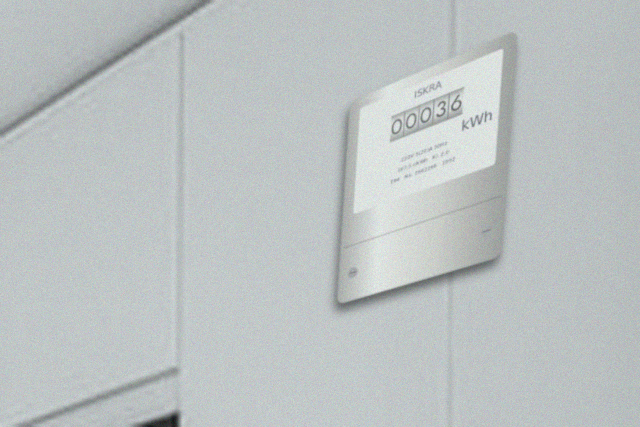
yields 36 kWh
